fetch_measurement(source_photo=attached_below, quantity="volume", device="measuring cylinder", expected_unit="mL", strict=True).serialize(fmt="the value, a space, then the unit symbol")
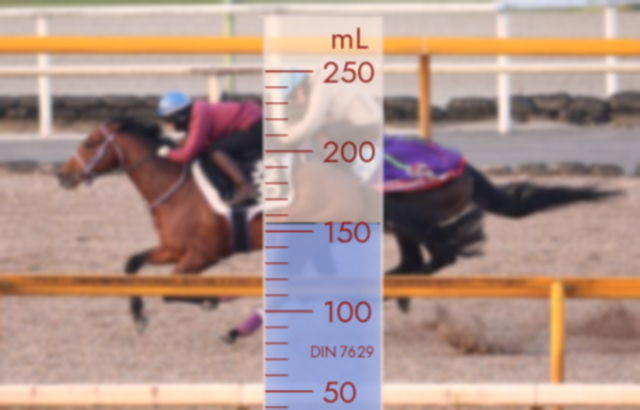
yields 155 mL
